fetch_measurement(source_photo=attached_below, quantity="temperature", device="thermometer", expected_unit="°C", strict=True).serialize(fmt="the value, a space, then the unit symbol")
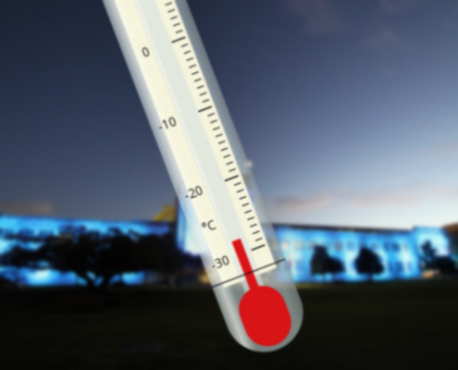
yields -28 °C
